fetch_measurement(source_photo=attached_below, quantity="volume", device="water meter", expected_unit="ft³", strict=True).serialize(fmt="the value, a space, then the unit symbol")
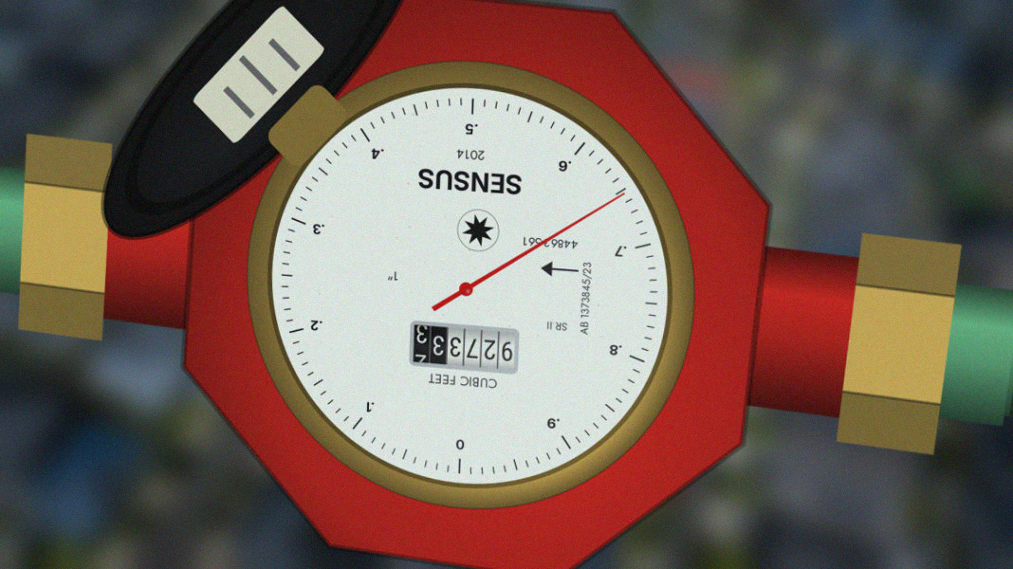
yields 927332.65 ft³
